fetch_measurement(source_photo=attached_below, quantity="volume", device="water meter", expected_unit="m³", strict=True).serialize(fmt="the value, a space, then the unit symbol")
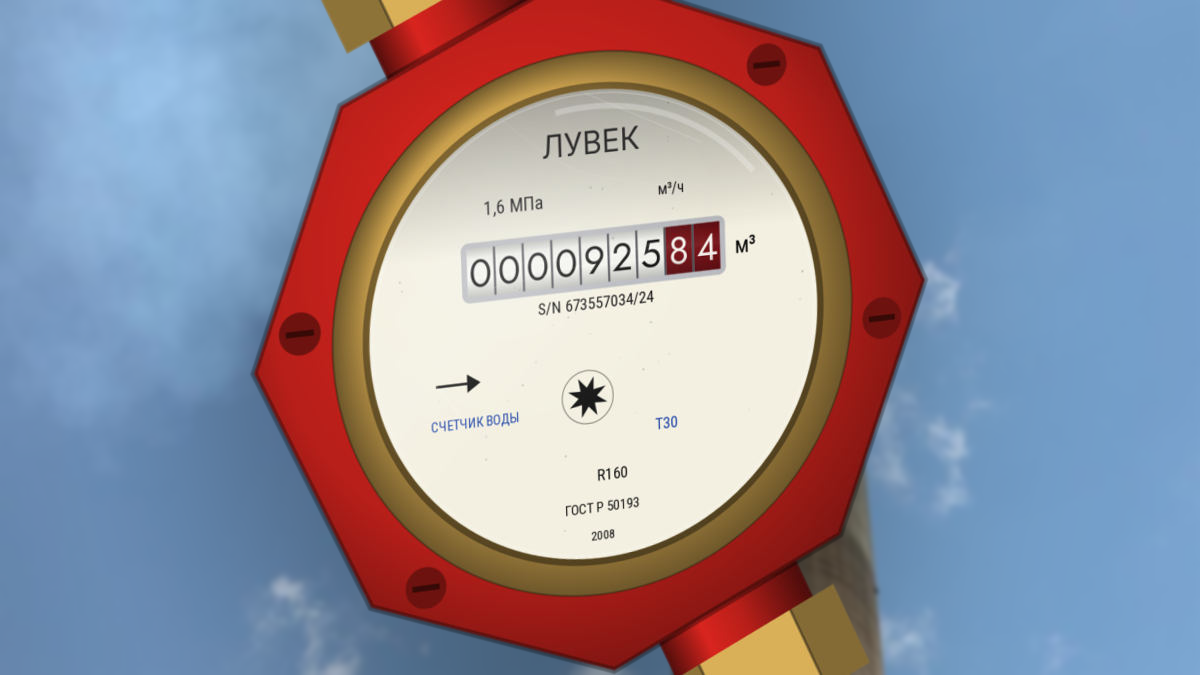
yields 925.84 m³
